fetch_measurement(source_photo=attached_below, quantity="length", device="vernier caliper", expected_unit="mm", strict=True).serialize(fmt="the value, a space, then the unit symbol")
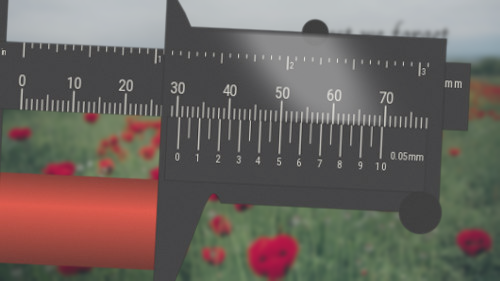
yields 30.5 mm
